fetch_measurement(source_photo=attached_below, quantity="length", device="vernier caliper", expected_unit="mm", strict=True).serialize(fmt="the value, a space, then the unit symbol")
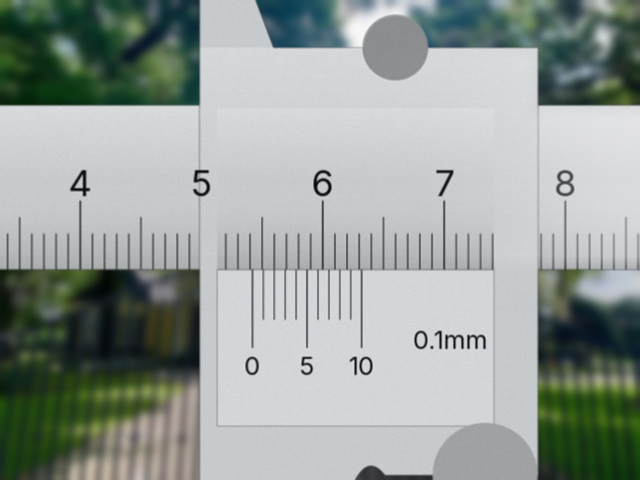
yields 54.2 mm
